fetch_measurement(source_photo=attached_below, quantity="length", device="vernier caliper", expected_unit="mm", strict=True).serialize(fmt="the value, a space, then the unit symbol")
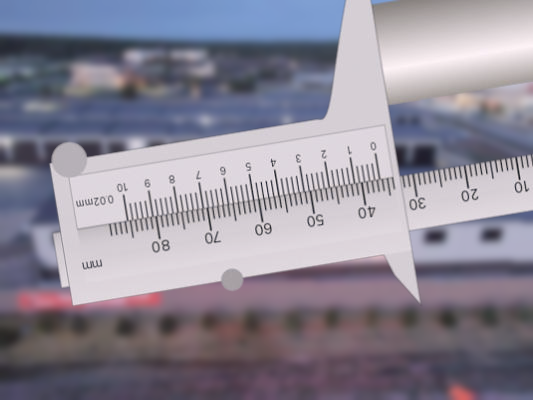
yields 36.5 mm
